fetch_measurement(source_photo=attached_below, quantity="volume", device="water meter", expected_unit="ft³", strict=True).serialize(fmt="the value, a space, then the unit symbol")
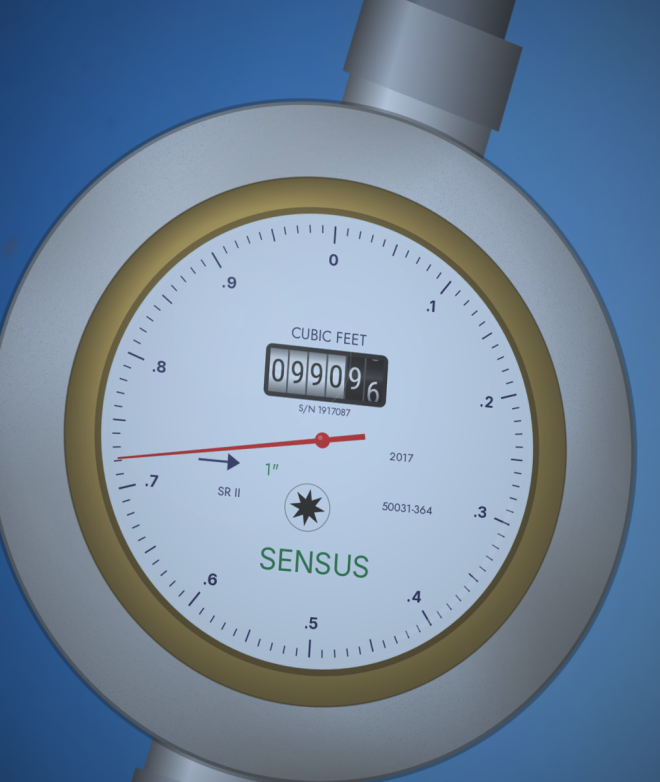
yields 99095.72 ft³
